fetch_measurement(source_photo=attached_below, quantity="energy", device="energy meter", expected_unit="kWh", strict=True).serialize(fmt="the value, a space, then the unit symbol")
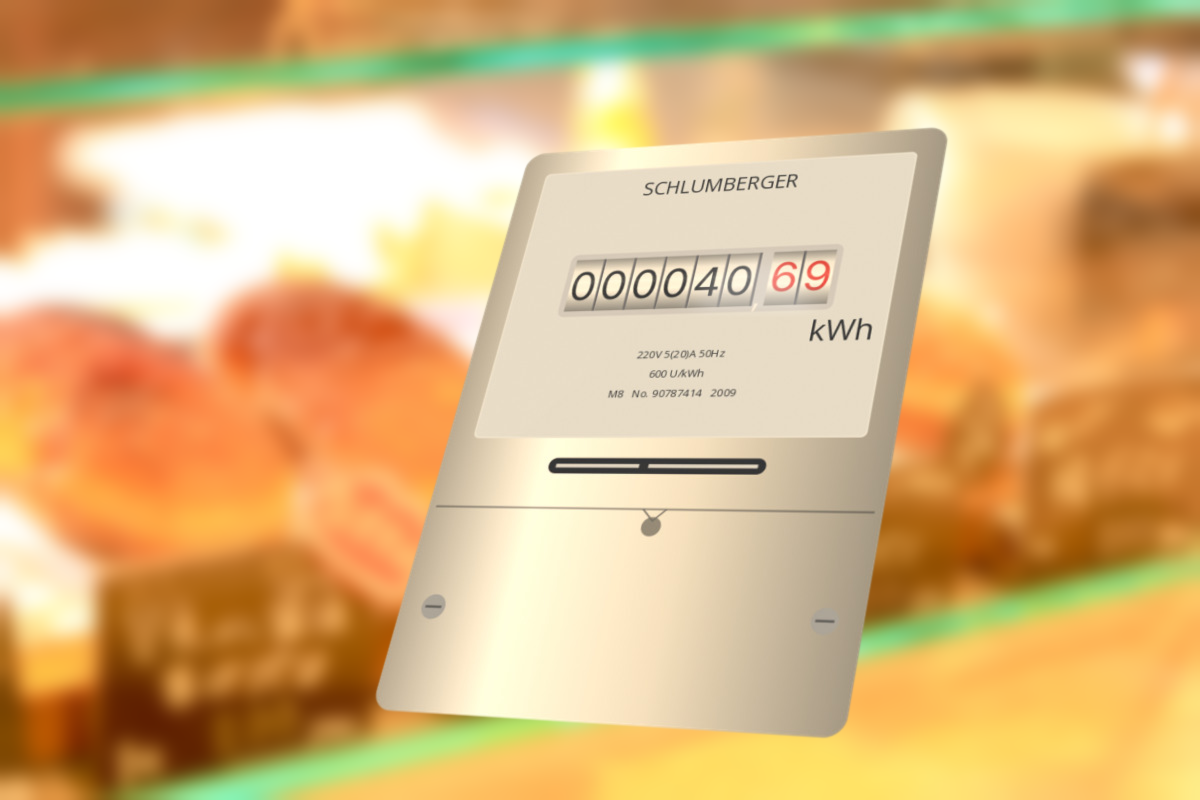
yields 40.69 kWh
